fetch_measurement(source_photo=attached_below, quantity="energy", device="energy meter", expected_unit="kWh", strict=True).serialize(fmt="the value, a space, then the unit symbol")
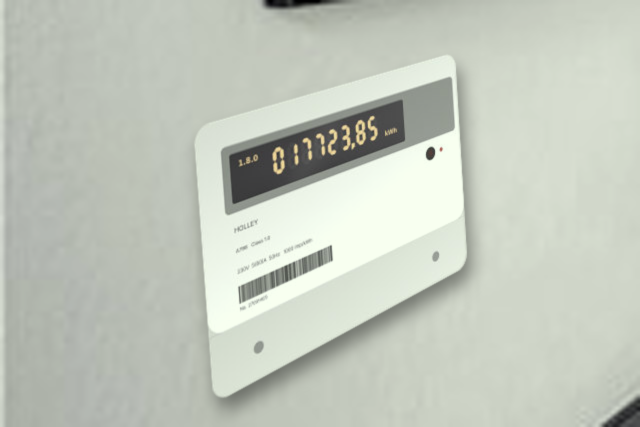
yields 17723.85 kWh
